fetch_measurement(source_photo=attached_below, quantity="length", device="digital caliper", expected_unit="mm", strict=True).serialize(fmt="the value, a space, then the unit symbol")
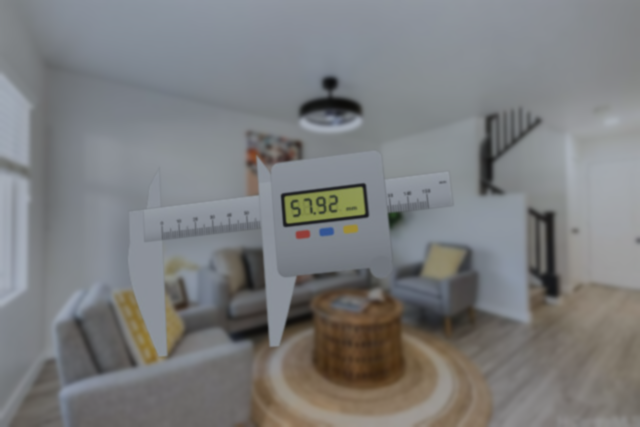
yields 57.92 mm
